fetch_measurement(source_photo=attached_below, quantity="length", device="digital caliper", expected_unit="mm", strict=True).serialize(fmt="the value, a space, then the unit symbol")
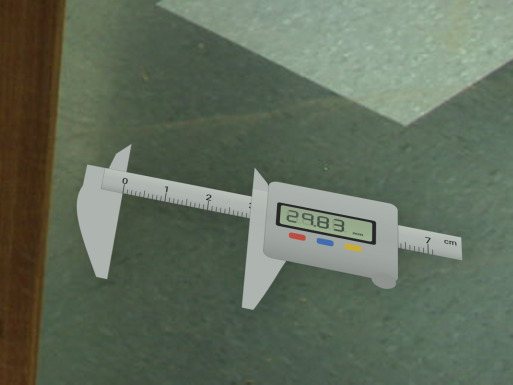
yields 29.83 mm
